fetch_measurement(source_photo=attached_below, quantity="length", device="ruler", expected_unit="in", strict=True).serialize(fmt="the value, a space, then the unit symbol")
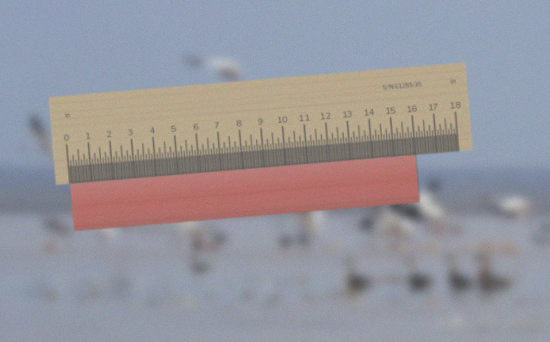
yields 16 in
